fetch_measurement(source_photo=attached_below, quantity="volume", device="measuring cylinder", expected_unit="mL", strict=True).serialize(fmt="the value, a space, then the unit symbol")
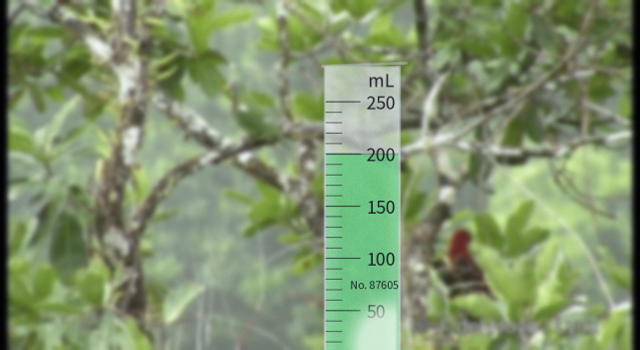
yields 200 mL
